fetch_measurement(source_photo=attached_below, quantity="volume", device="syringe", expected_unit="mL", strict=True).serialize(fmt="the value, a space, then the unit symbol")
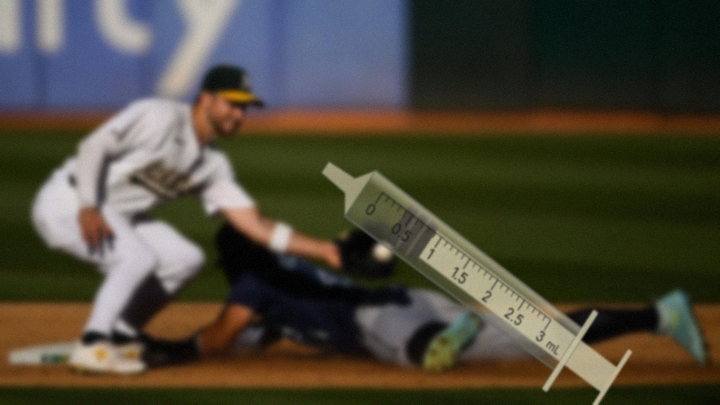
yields 0.4 mL
